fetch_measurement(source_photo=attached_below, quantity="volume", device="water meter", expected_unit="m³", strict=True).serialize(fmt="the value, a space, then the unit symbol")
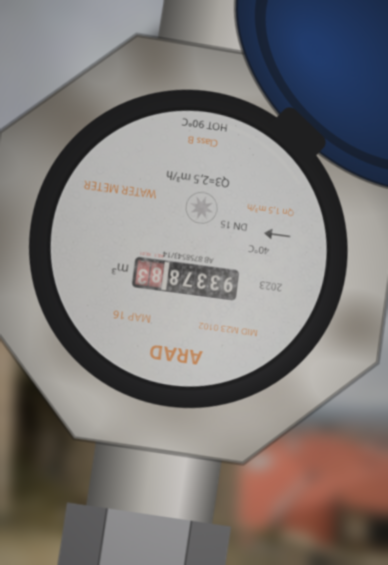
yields 93378.83 m³
